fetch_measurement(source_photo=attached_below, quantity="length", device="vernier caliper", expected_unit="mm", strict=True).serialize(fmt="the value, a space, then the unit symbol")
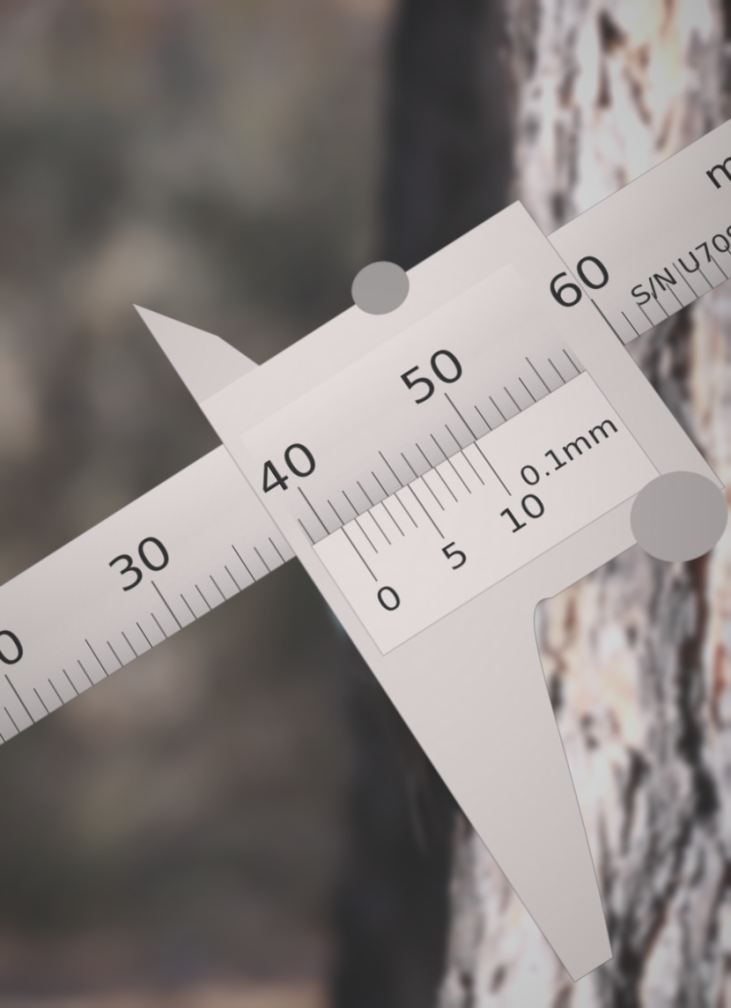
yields 40.8 mm
